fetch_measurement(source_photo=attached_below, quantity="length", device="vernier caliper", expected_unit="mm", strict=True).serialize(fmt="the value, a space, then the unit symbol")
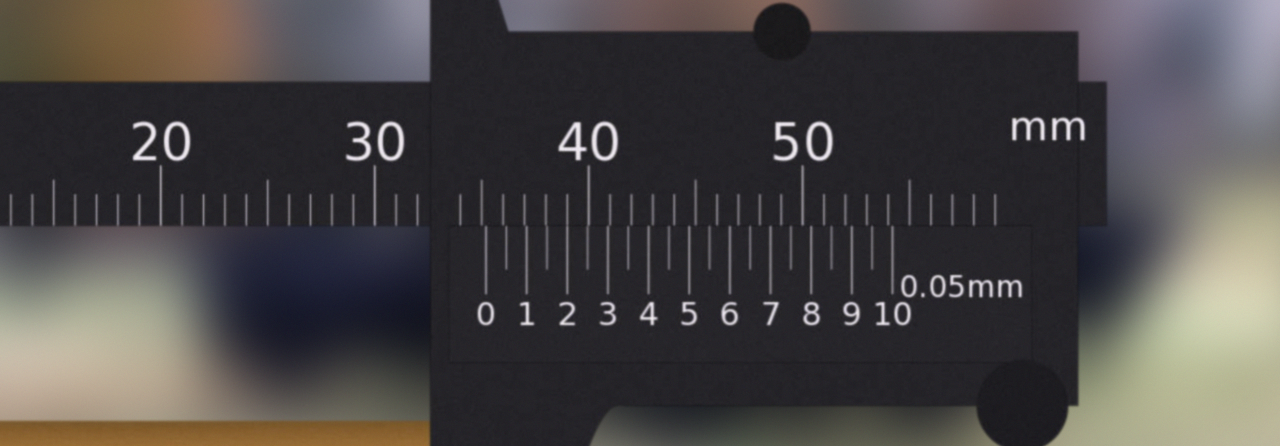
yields 35.2 mm
